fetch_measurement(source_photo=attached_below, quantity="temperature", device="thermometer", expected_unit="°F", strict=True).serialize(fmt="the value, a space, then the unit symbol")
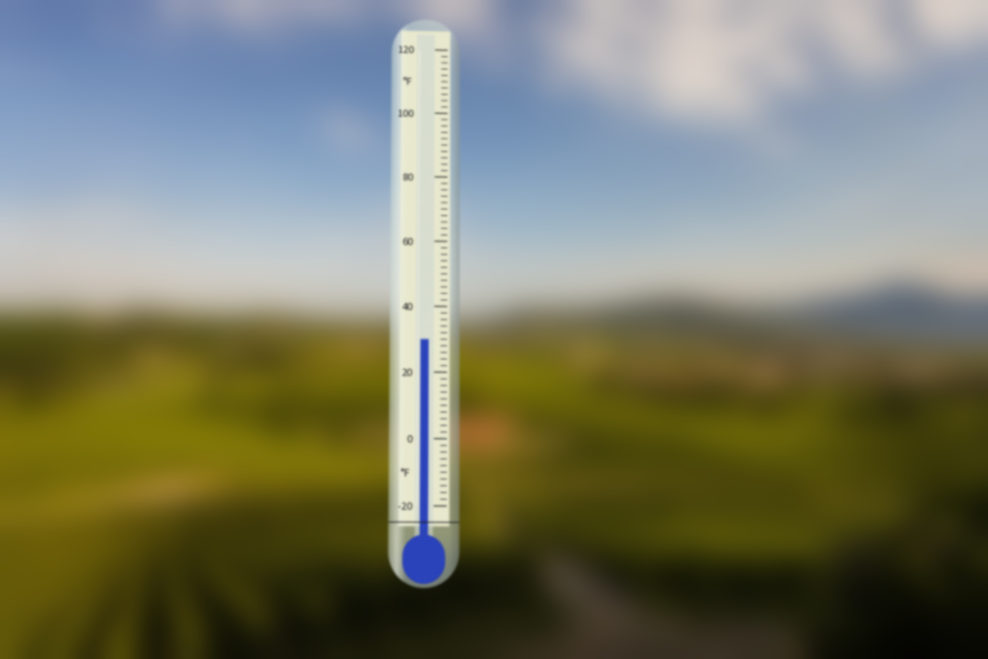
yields 30 °F
